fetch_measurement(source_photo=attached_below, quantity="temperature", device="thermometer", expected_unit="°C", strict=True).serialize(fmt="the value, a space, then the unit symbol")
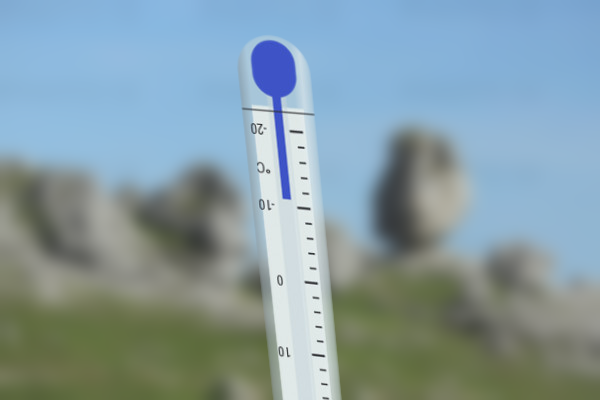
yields -11 °C
